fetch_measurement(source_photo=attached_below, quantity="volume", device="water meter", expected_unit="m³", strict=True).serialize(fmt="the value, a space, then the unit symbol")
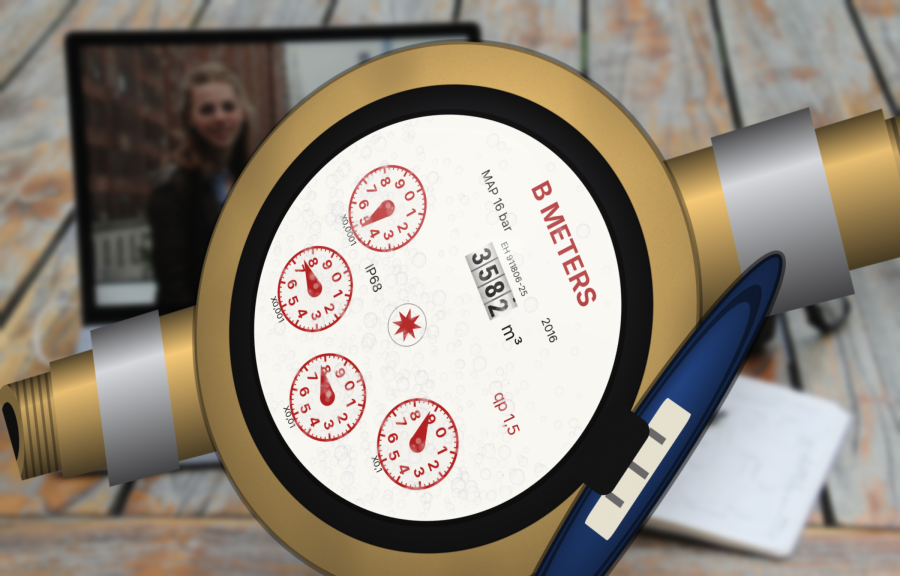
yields 3581.8774 m³
